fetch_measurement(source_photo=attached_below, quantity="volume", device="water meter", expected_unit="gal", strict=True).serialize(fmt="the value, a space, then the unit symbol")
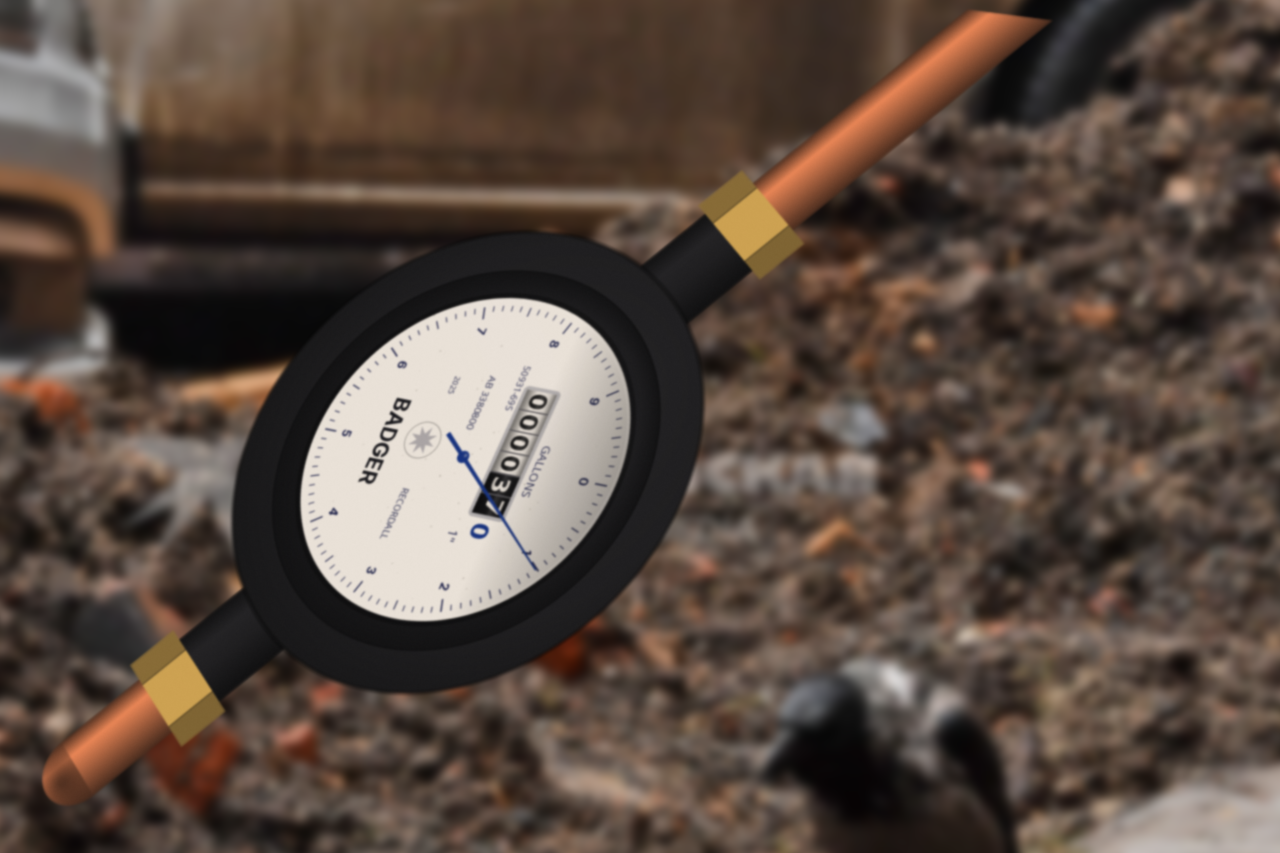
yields 371.0 gal
